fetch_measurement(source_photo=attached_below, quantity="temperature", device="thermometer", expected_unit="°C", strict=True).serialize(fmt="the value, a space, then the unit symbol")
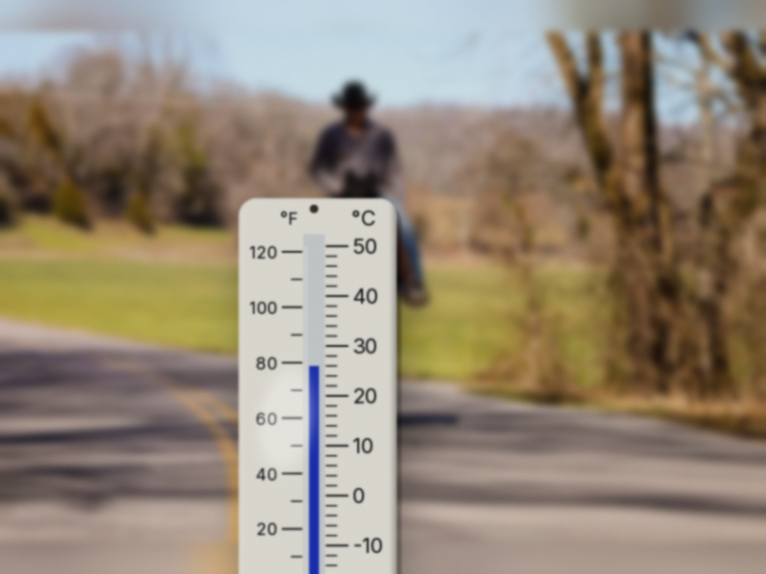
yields 26 °C
